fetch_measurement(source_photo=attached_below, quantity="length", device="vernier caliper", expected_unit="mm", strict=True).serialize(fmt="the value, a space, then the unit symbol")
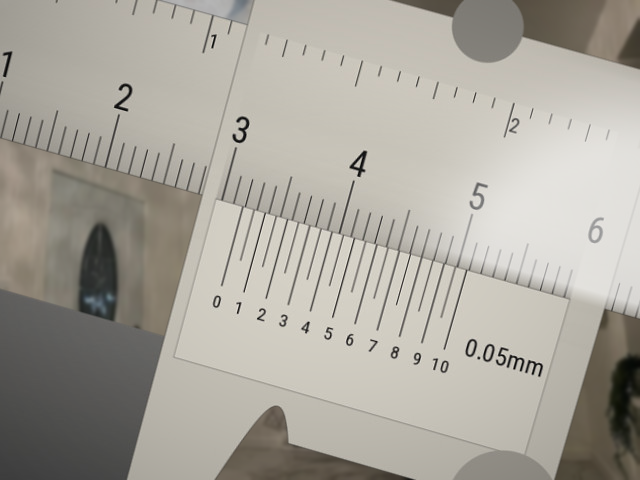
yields 31.8 mm
